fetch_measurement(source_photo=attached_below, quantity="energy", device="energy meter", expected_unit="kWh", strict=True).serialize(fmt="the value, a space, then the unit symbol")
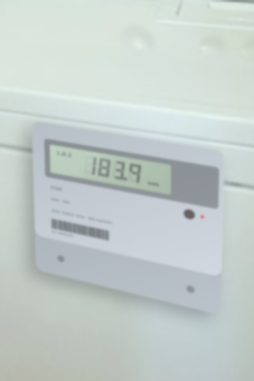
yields 183.9 kWh
